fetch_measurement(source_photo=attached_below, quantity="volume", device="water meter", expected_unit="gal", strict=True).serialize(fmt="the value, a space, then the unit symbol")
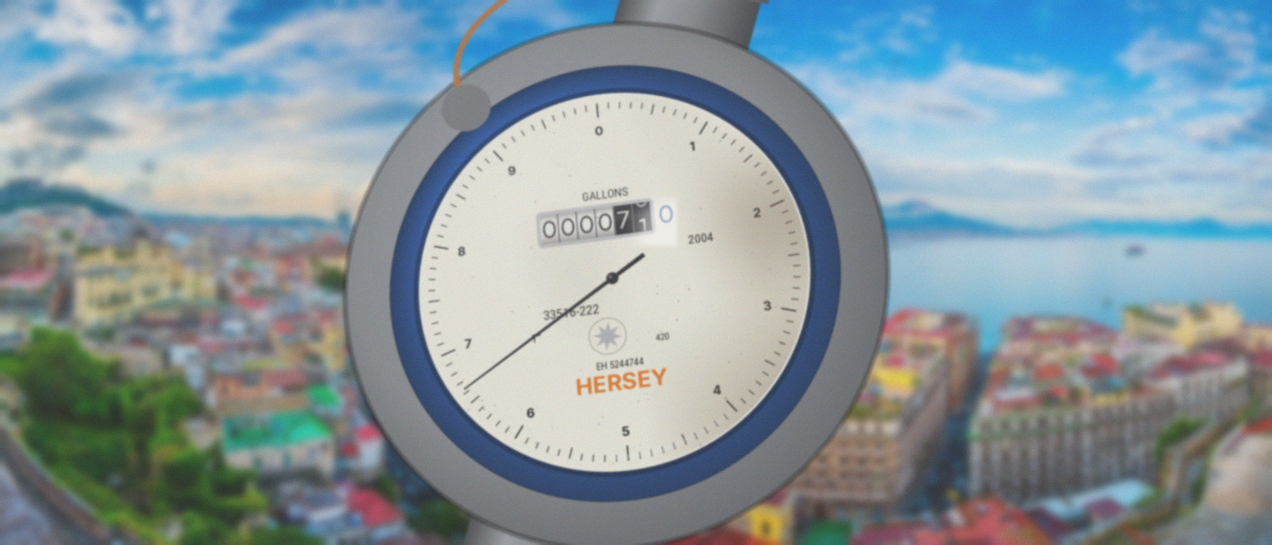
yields 706.6 gal
